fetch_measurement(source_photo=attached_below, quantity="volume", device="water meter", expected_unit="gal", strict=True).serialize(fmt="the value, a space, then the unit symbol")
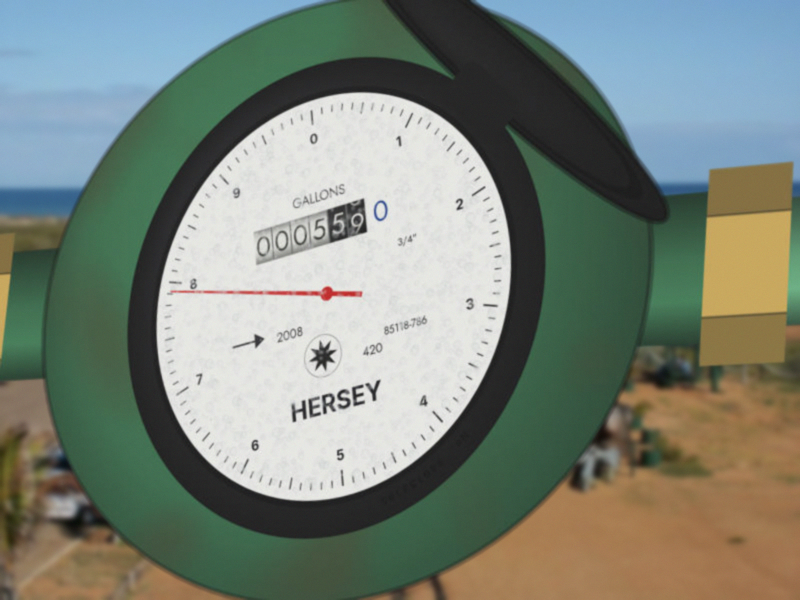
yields 5587.9 gal
